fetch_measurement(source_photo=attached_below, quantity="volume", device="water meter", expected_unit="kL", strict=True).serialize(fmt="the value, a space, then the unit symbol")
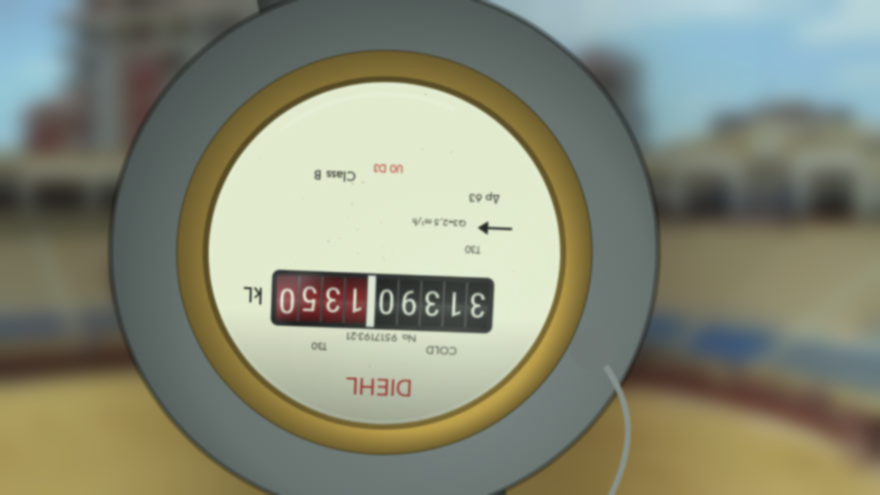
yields 31390.1350 kL
